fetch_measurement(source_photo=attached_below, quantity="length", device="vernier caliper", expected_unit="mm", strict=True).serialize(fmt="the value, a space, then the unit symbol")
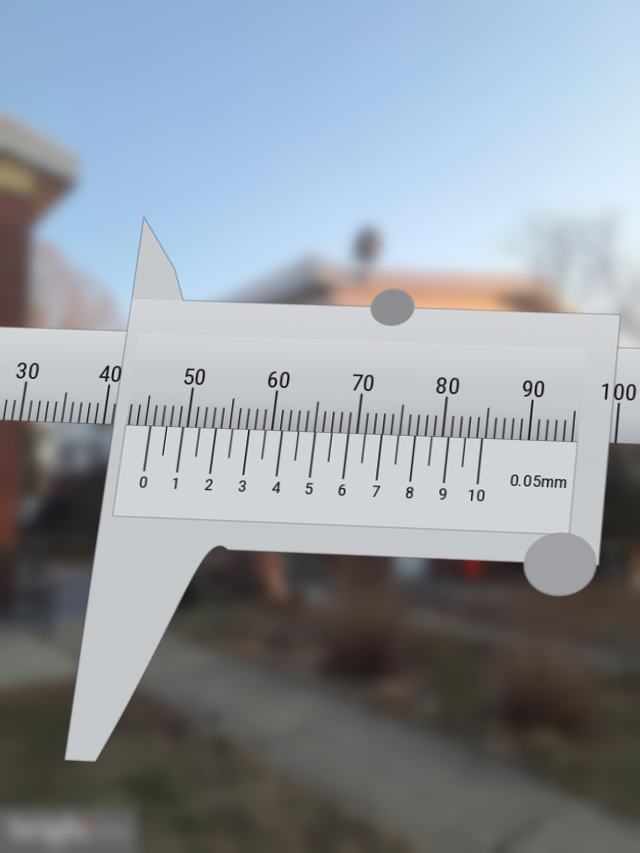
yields 45.6 mm
